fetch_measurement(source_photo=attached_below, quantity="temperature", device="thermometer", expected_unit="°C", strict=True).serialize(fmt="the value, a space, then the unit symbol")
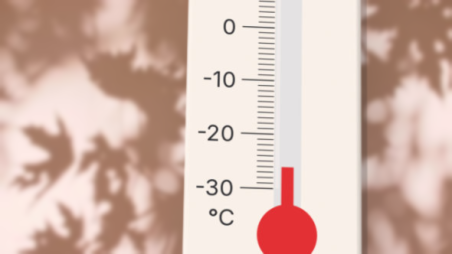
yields -26 °C
